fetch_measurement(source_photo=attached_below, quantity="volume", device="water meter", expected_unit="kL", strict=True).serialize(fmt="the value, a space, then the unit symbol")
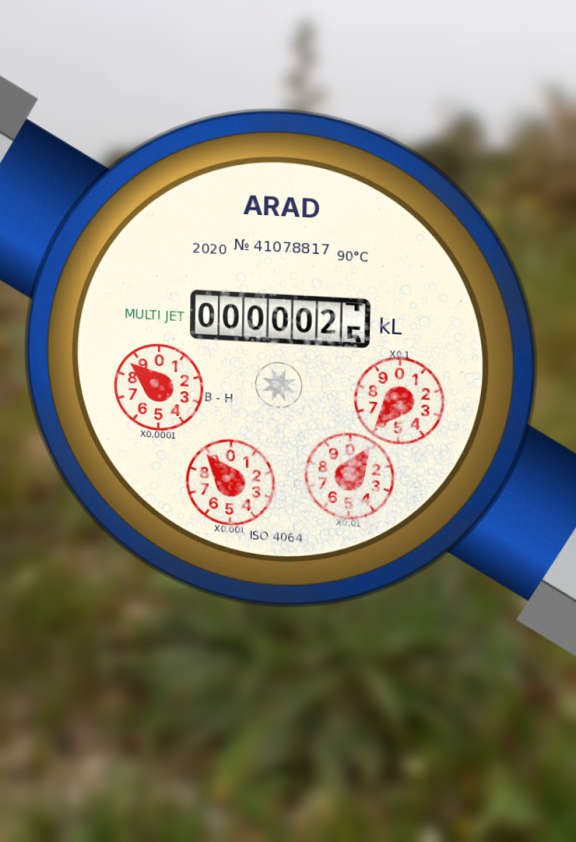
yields 24.6088 kL
